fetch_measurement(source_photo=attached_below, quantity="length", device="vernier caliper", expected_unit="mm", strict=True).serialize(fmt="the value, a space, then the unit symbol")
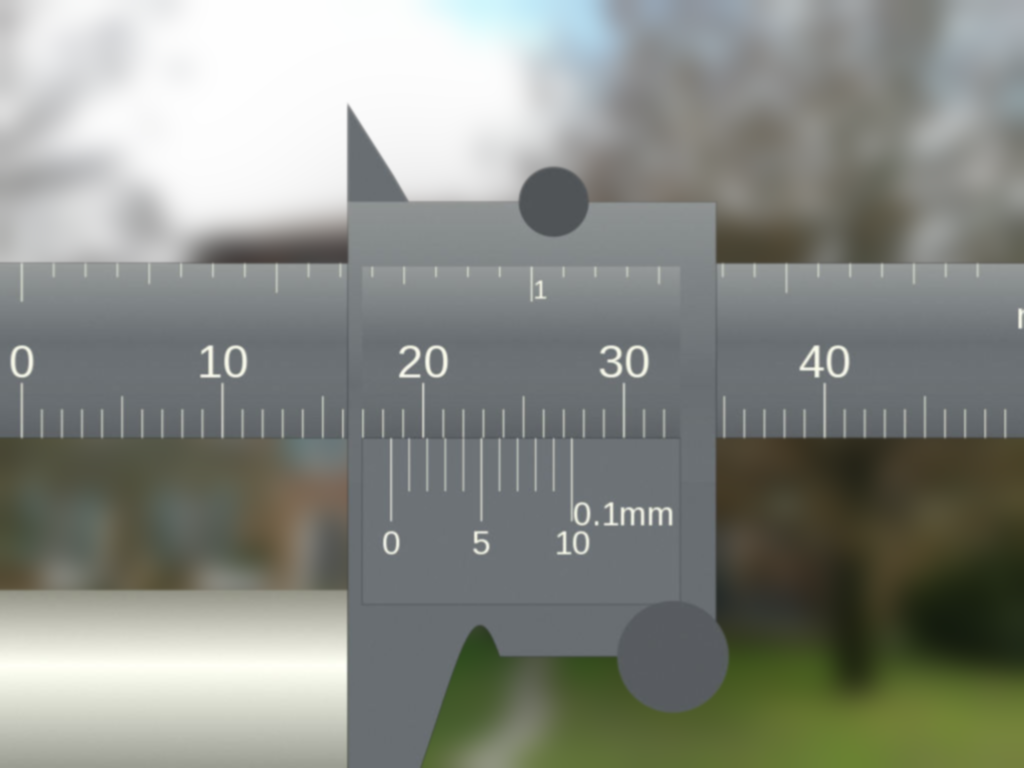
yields 18.4 mm
